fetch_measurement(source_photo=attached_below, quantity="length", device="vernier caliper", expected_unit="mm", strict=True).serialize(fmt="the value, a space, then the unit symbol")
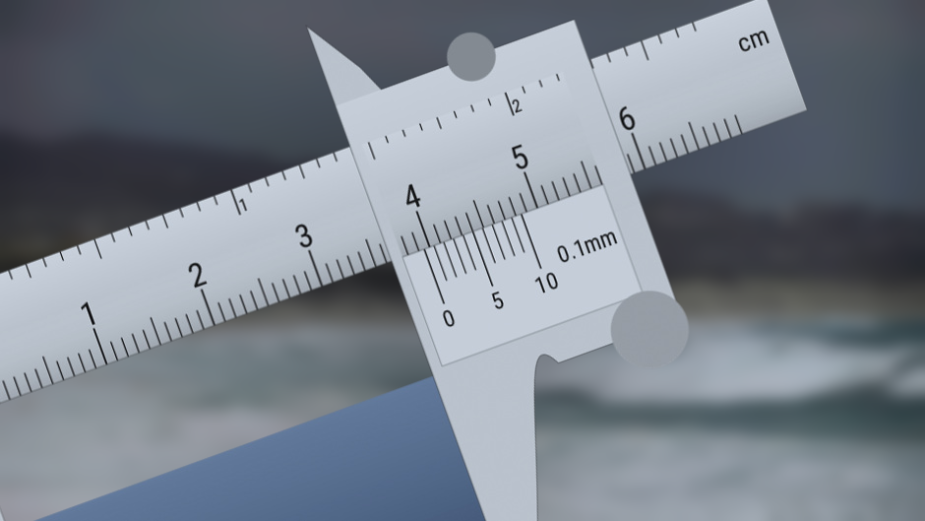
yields 39.5 mm
